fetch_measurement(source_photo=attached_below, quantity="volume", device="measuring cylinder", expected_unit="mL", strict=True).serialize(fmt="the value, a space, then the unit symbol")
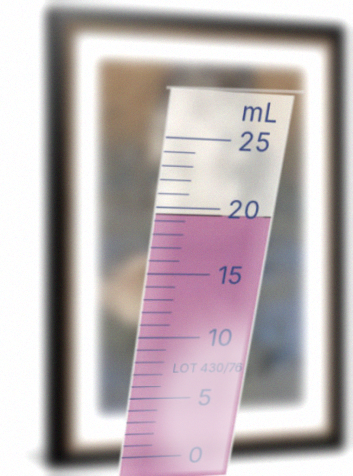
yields 19.5 mL
